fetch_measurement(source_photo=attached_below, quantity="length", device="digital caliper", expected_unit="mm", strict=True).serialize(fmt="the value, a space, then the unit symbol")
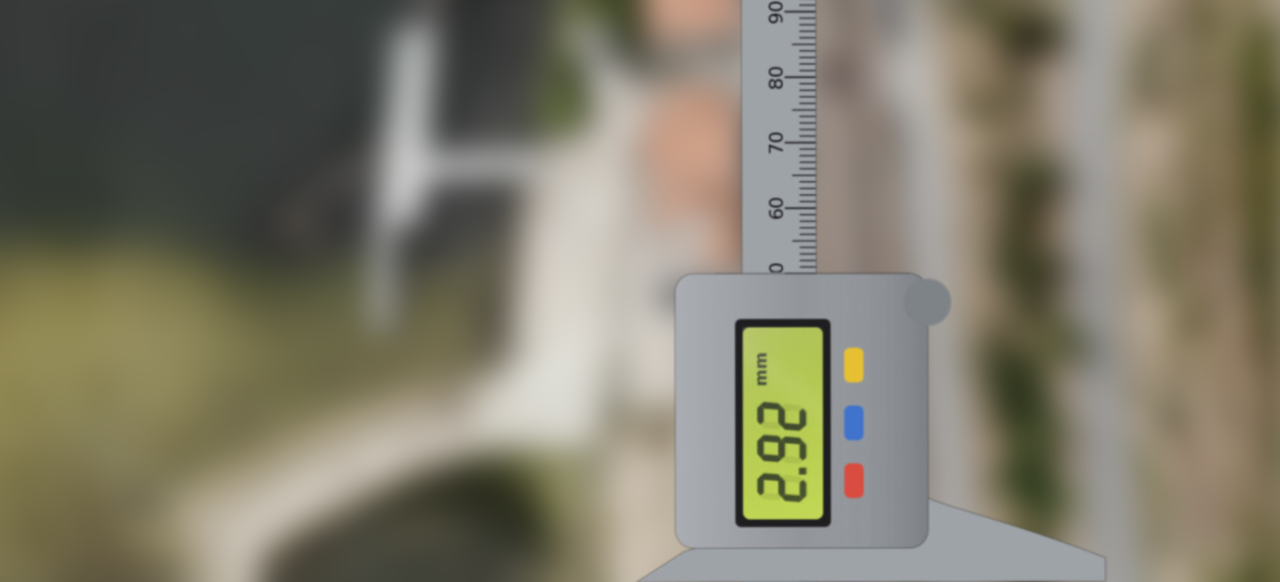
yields 2.92 mm
